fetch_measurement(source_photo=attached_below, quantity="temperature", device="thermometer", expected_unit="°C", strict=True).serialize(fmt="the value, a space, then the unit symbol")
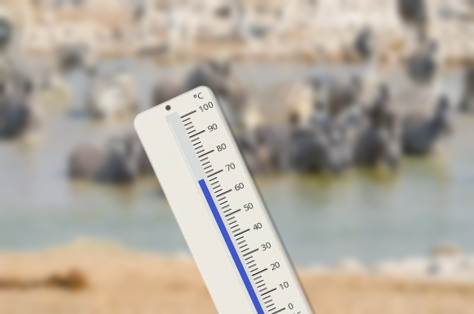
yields 70 °C
